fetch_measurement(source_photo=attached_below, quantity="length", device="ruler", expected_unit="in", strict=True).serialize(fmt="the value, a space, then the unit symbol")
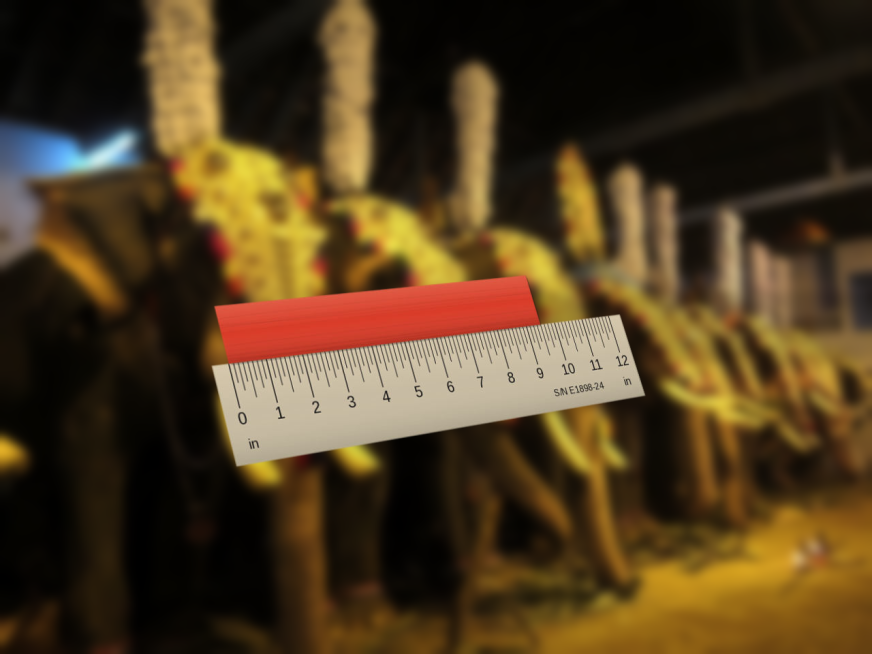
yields 9.5 in
